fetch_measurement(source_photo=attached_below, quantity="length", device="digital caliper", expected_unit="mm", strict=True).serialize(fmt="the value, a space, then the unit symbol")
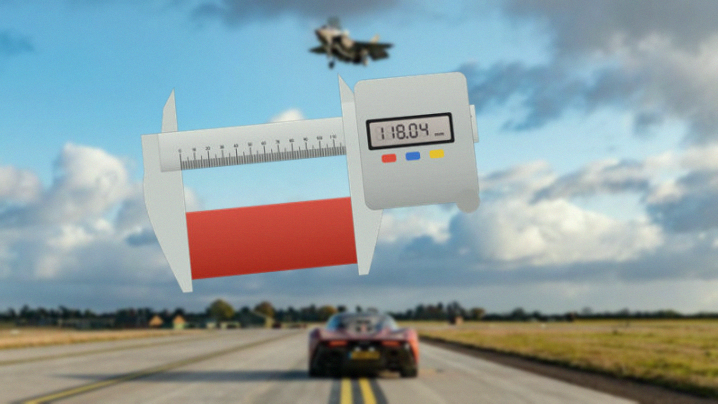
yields 118.04 mm
